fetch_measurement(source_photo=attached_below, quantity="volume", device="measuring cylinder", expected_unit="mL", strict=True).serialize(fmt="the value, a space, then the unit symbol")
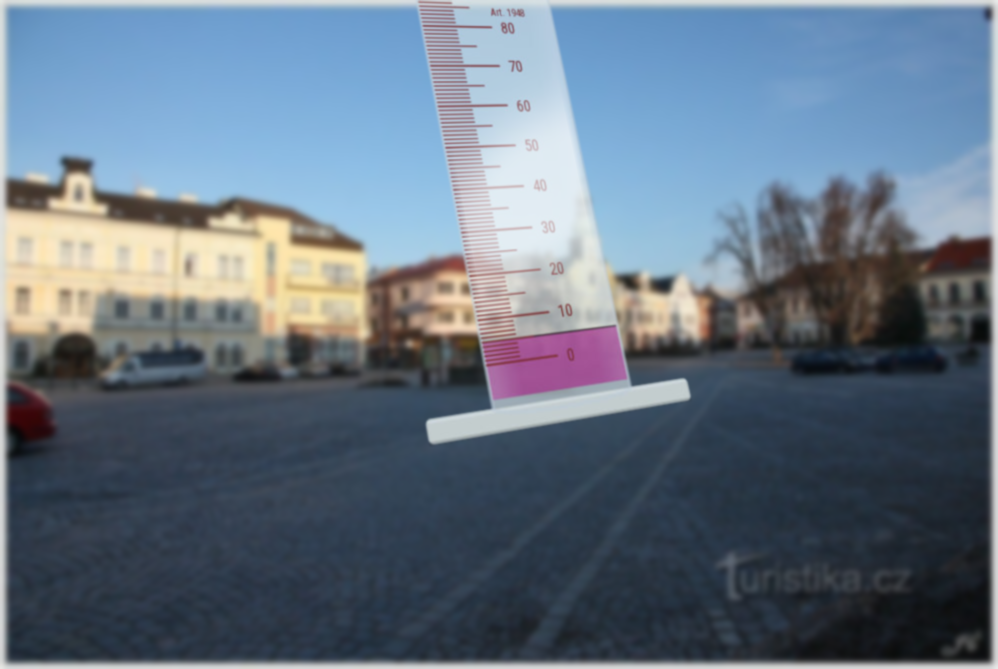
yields 5 mL
